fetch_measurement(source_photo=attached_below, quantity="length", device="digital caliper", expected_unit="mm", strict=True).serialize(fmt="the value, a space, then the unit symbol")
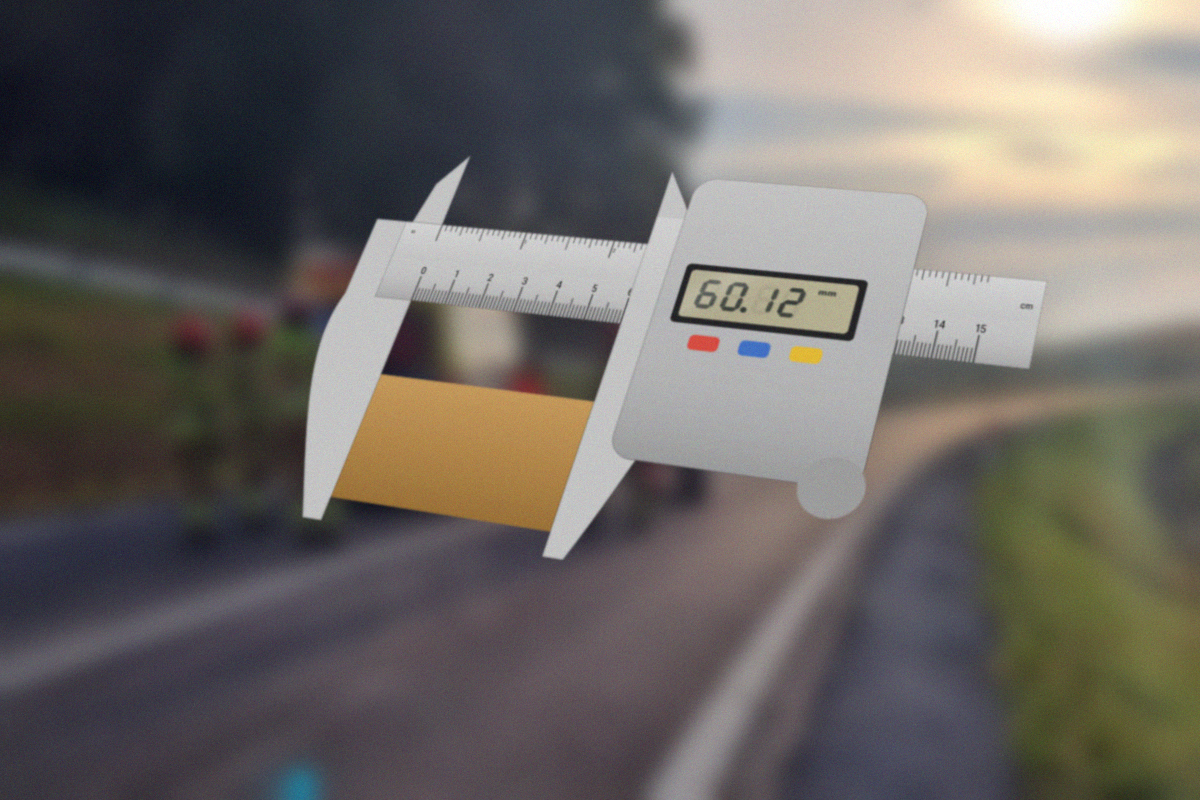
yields 60.12 mm
